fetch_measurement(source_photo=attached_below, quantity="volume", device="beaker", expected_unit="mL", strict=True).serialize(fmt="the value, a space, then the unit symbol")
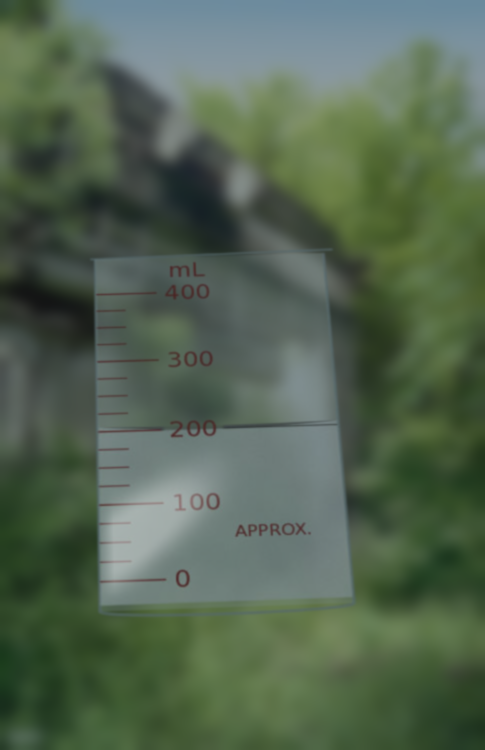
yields 200 mL
